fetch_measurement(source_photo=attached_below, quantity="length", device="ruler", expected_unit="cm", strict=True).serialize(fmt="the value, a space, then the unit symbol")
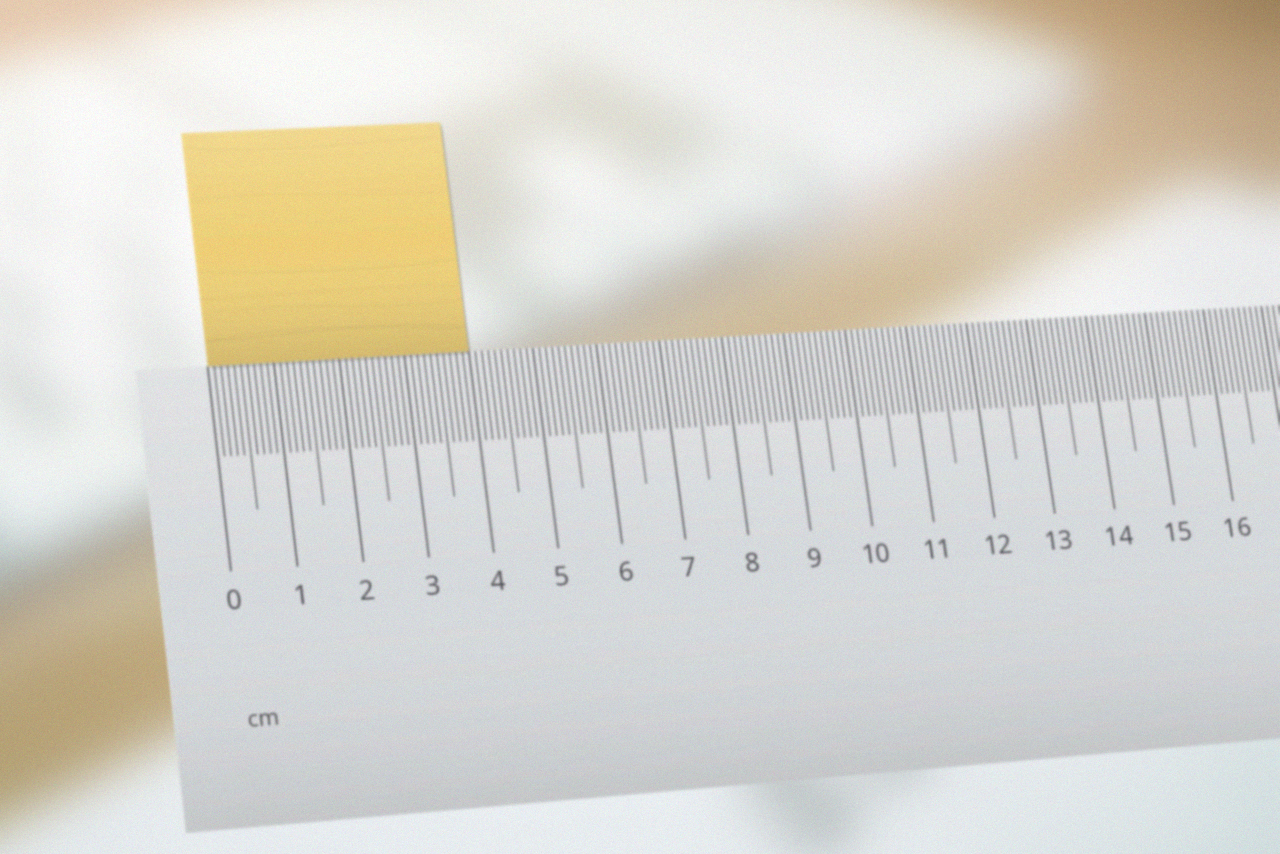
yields 4 cm
